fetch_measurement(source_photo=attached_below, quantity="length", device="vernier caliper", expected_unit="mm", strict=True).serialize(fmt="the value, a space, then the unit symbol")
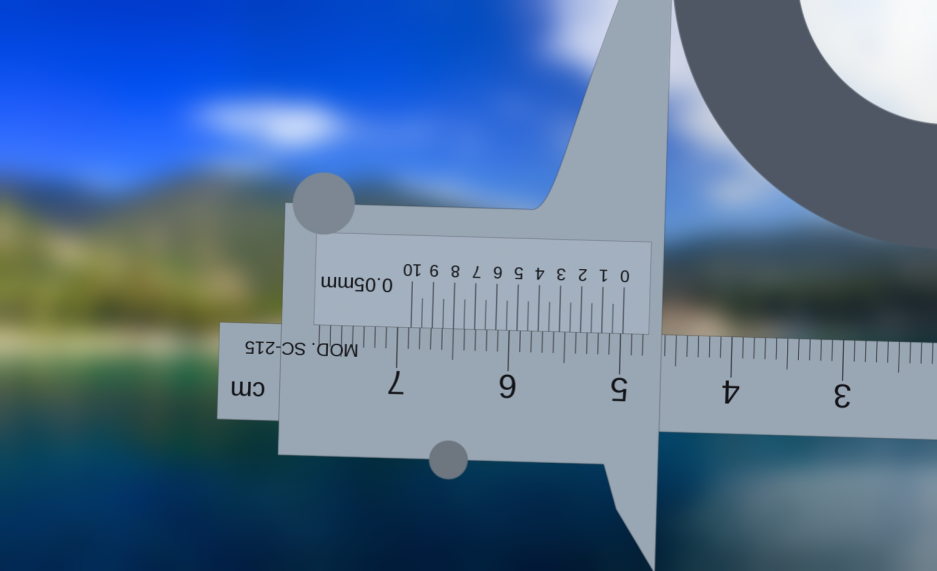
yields 49.8 mm
